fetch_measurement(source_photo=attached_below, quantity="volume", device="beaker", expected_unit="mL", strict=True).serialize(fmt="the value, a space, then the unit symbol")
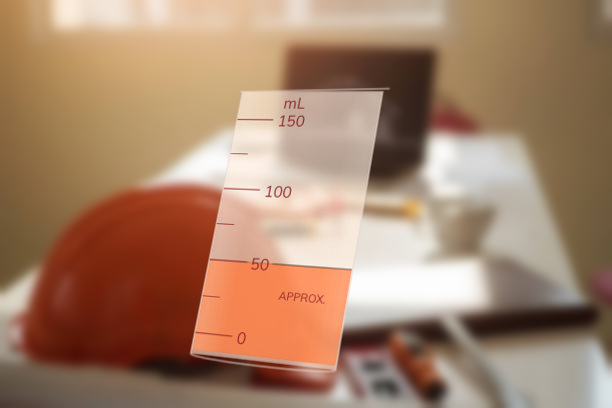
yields 50 mL
